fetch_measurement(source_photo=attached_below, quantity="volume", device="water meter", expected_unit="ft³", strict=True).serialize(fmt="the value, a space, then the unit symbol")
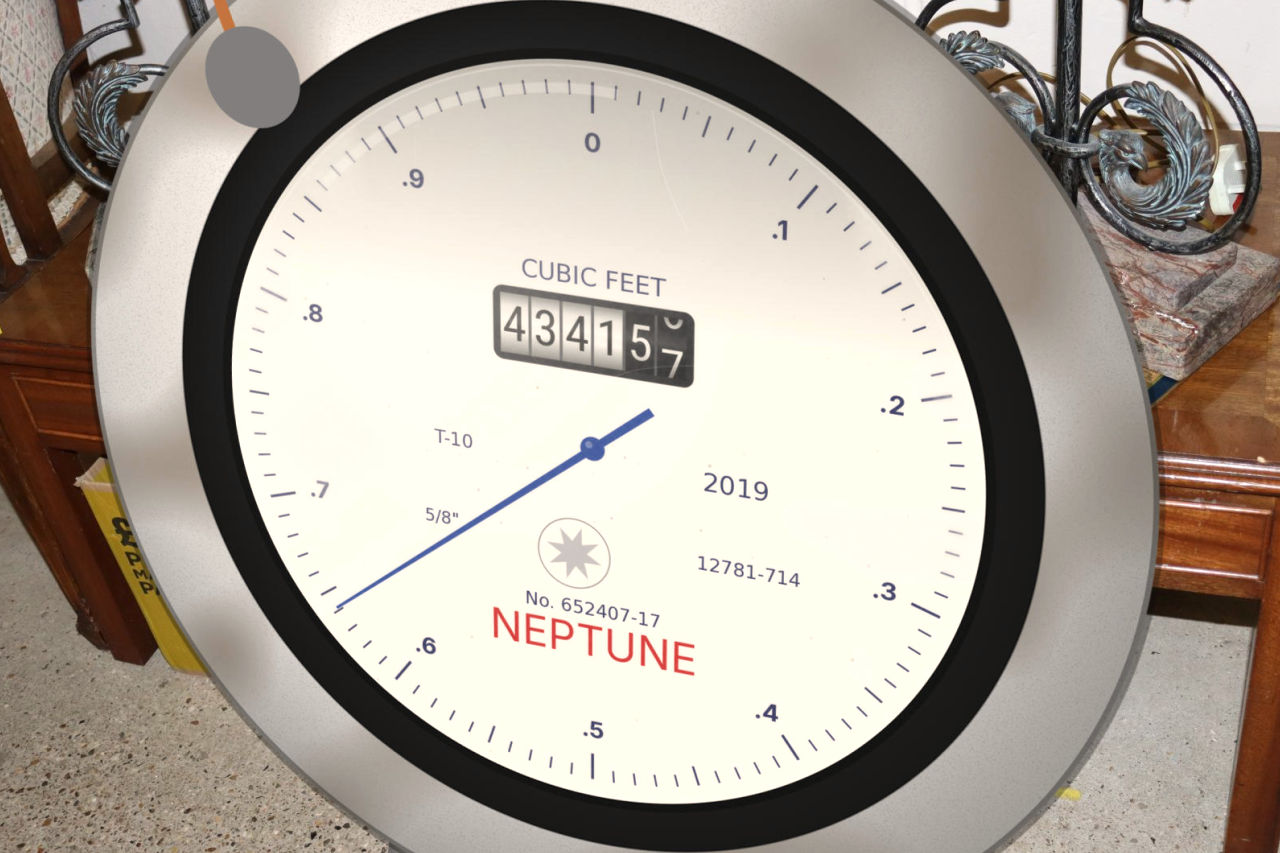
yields 434156.64 ft³
